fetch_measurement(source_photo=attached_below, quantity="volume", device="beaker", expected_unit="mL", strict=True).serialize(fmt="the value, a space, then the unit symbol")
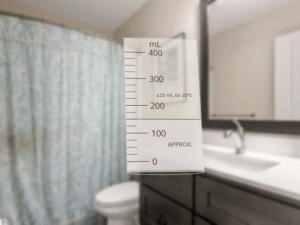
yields 150 mL
